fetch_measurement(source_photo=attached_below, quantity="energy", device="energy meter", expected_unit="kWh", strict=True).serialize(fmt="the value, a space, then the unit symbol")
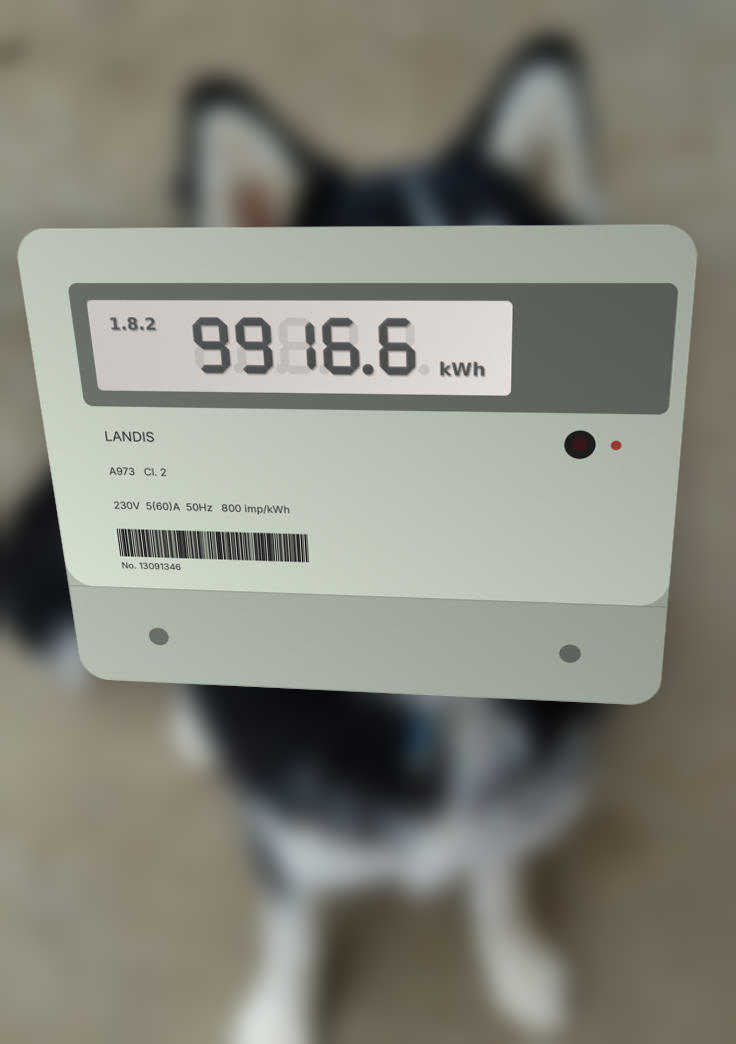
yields 9916.6 kWh
